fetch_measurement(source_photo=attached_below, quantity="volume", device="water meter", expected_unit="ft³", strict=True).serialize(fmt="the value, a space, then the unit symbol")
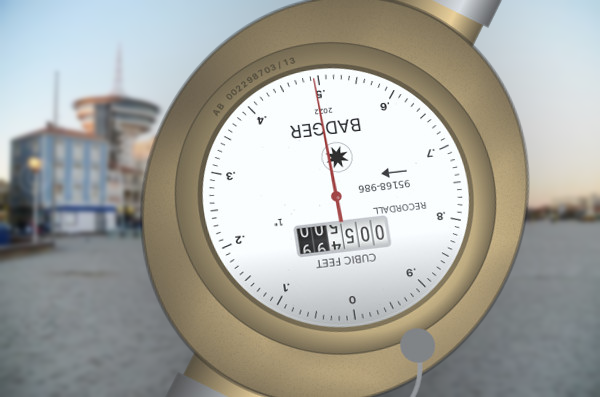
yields 5499.49 ft³
